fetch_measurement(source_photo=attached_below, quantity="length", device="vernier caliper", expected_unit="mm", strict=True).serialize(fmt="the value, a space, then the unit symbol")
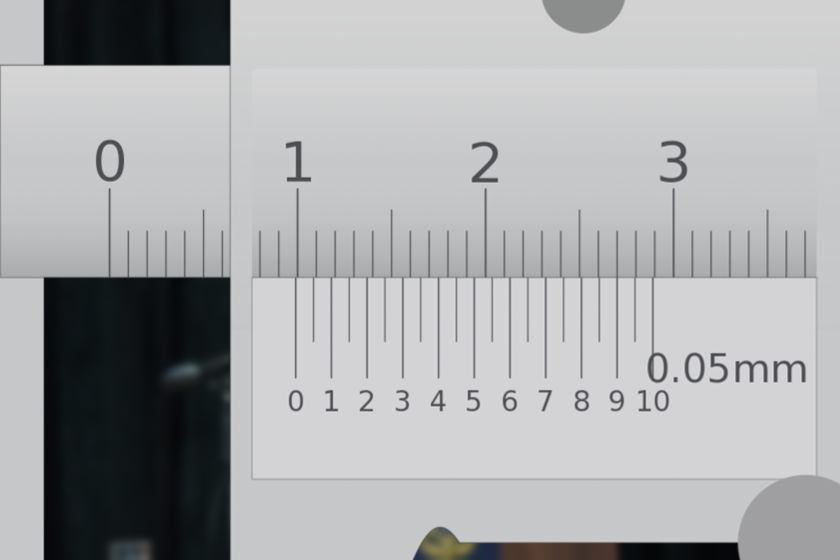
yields 9.9 mm
